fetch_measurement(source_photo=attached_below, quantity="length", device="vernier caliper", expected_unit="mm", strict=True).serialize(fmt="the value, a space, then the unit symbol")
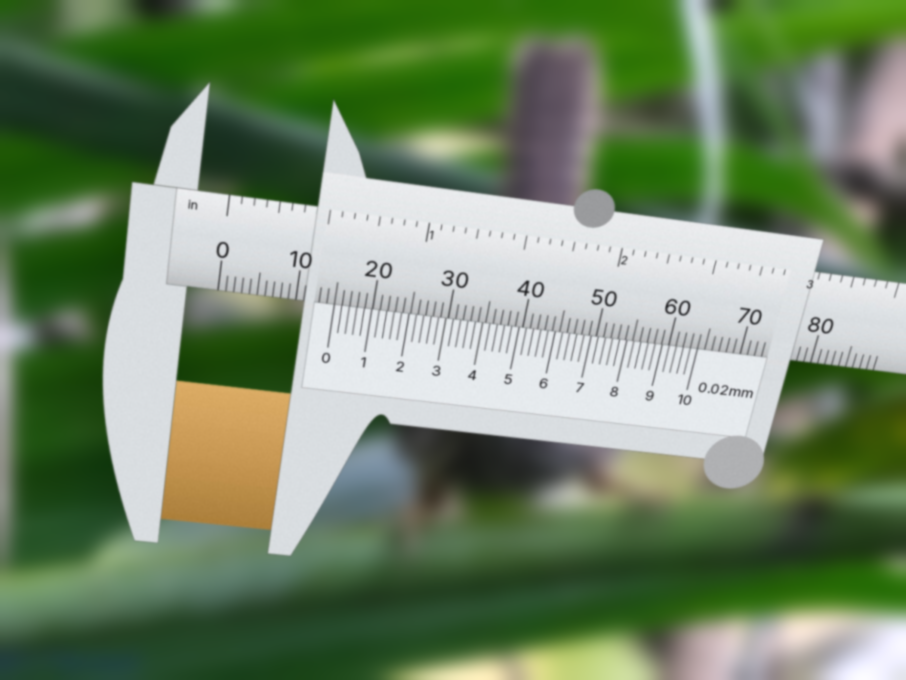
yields 15.0 mm
